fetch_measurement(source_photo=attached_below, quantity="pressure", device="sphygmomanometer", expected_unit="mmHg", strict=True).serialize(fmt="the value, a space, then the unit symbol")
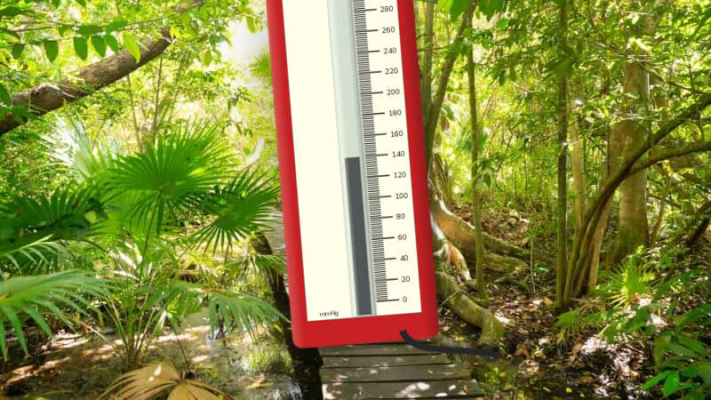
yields 140 mmHg
